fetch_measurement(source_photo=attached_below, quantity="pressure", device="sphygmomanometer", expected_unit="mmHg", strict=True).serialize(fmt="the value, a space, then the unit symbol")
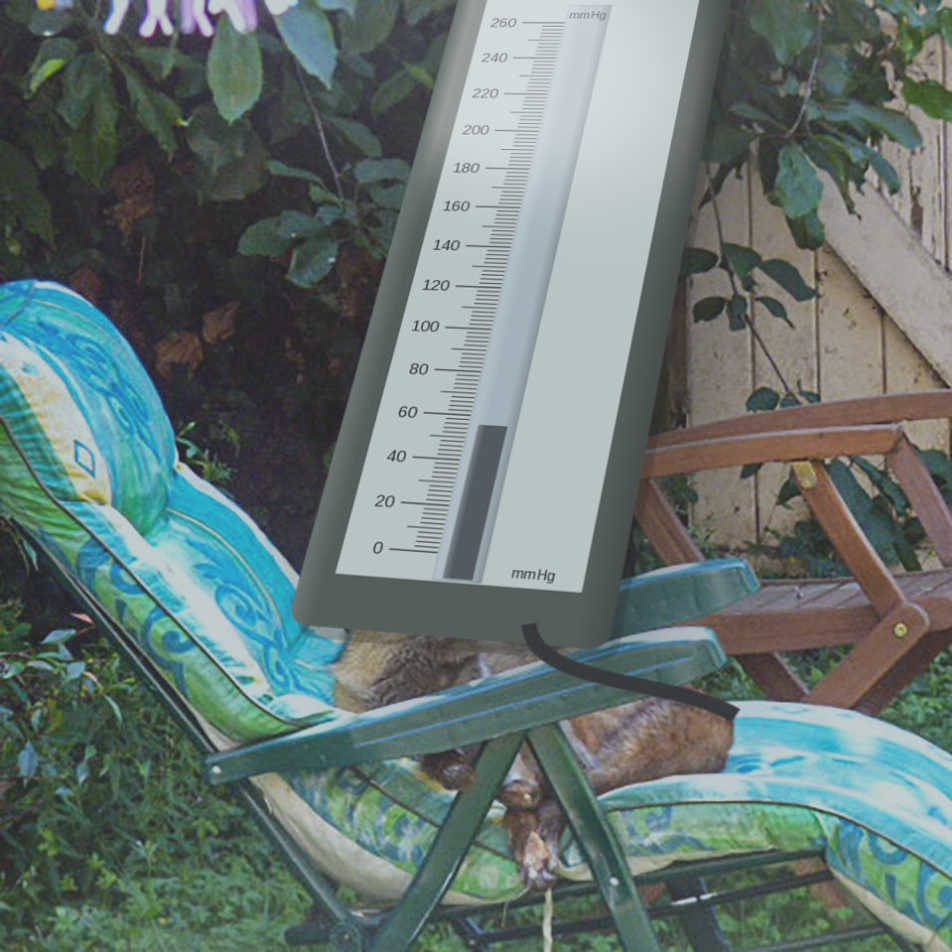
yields 56 mmHg
